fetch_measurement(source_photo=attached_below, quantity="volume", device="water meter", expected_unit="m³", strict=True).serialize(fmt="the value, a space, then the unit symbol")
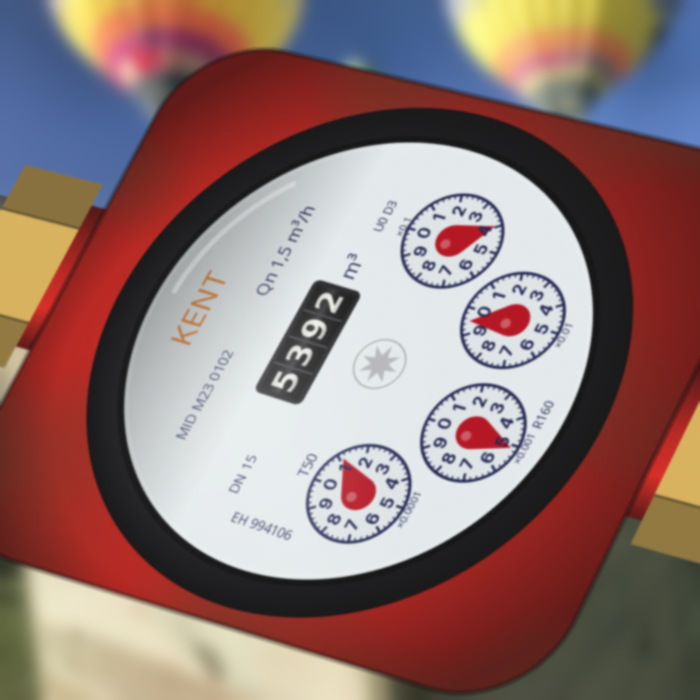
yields 5392.3951 m³
